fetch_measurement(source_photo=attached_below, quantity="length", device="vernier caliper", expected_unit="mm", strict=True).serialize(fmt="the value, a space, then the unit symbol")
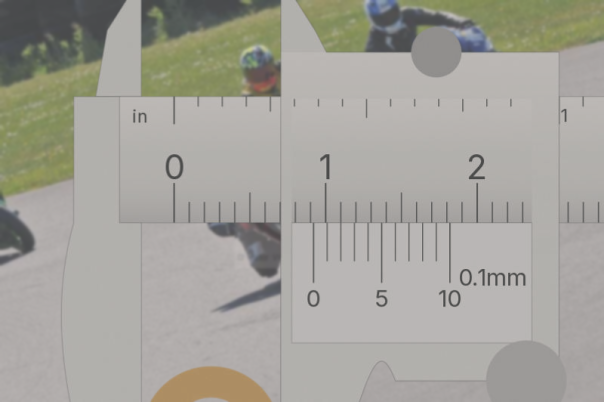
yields 9.2 mm
